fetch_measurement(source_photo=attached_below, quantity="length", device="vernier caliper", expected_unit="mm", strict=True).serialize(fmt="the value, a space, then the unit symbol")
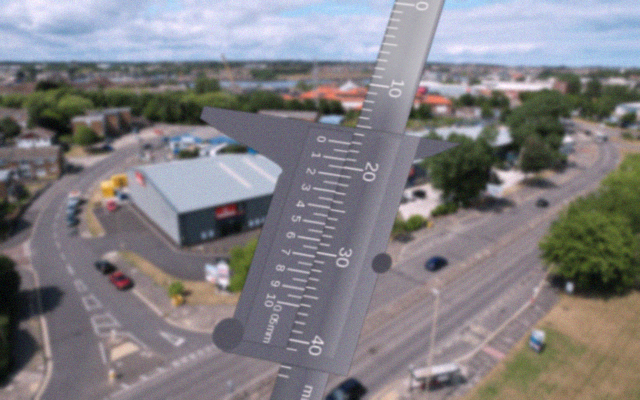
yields 17.2 mm
